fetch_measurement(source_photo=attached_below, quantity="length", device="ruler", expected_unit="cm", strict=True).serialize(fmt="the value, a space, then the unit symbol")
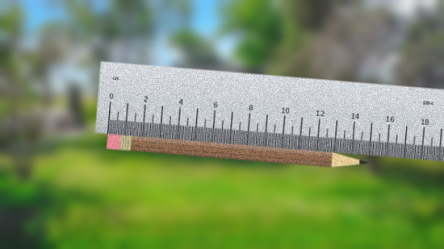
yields 15 cm
